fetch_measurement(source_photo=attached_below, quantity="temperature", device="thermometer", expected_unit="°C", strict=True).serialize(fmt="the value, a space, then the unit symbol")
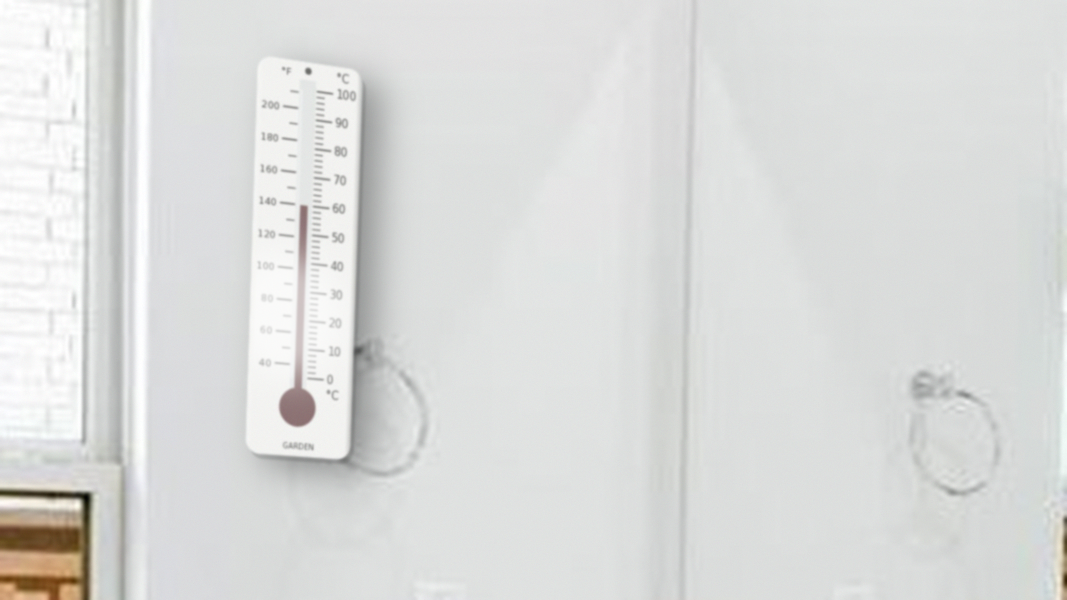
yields 60 °C
